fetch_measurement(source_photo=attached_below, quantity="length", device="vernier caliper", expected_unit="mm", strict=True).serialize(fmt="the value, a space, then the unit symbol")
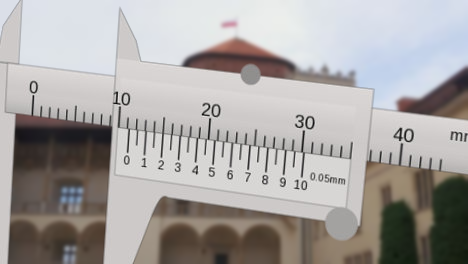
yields 11.2 mm
